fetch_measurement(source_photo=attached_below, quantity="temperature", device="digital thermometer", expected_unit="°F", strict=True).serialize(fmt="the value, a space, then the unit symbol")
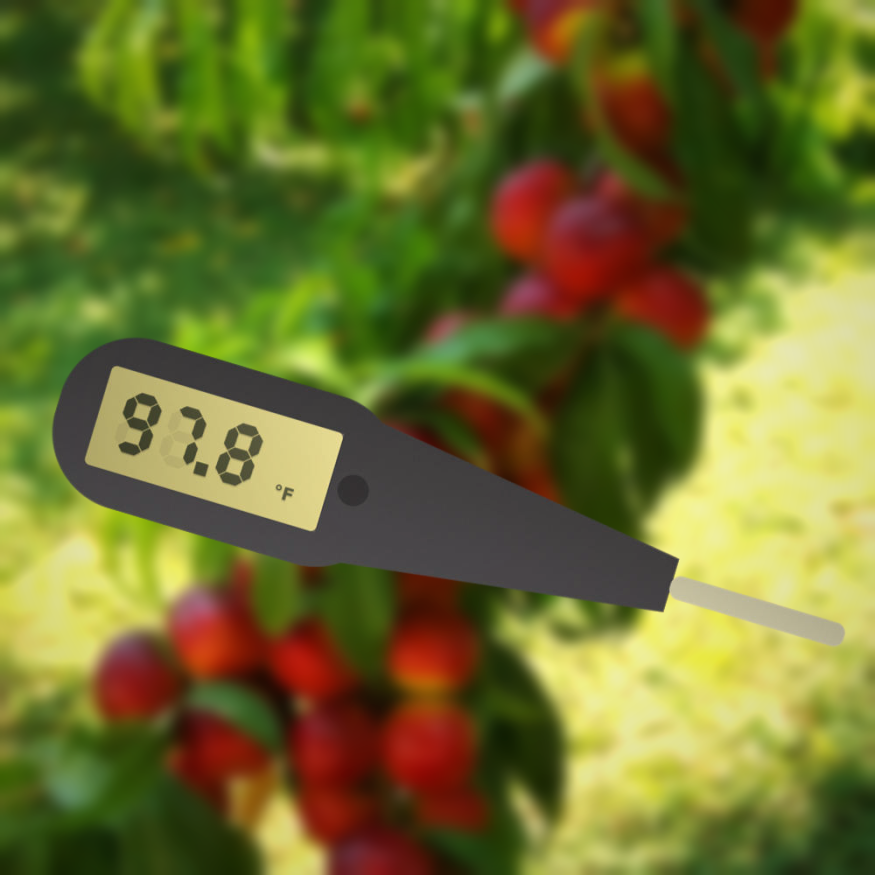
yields 97.8 °F
